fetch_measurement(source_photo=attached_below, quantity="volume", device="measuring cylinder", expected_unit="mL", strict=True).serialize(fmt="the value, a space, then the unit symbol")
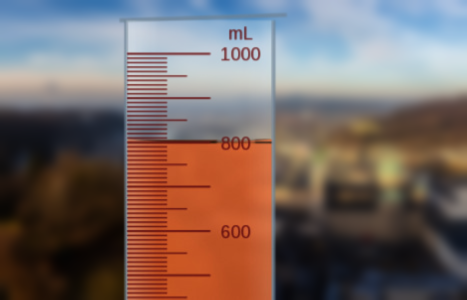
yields 800 mL
